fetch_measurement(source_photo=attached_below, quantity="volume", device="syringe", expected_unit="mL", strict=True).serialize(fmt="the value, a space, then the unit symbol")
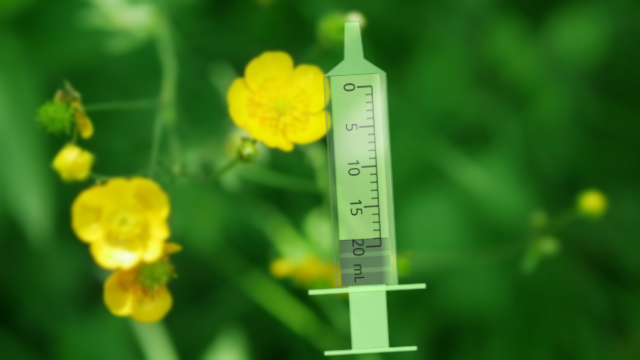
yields 19 mL
